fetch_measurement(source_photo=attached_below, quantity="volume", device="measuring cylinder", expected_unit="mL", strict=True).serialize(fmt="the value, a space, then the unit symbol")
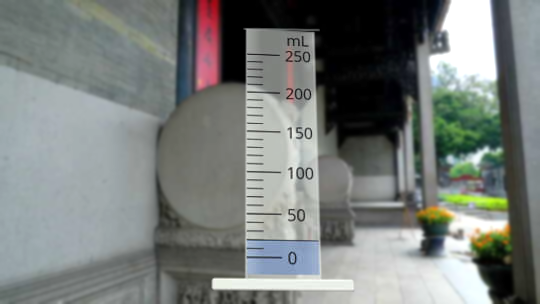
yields 20 mL
